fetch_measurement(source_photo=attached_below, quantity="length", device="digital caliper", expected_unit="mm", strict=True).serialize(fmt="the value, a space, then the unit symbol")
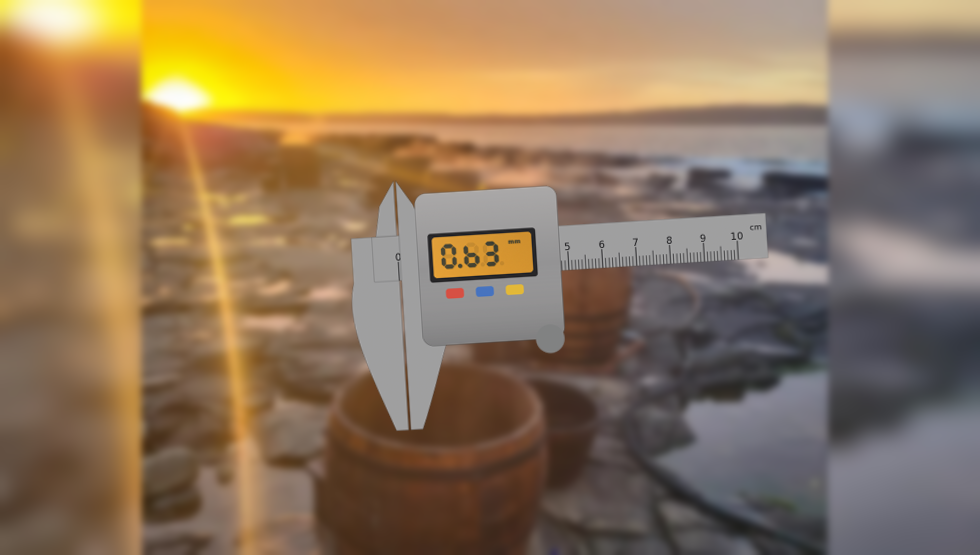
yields 0.63 mm
